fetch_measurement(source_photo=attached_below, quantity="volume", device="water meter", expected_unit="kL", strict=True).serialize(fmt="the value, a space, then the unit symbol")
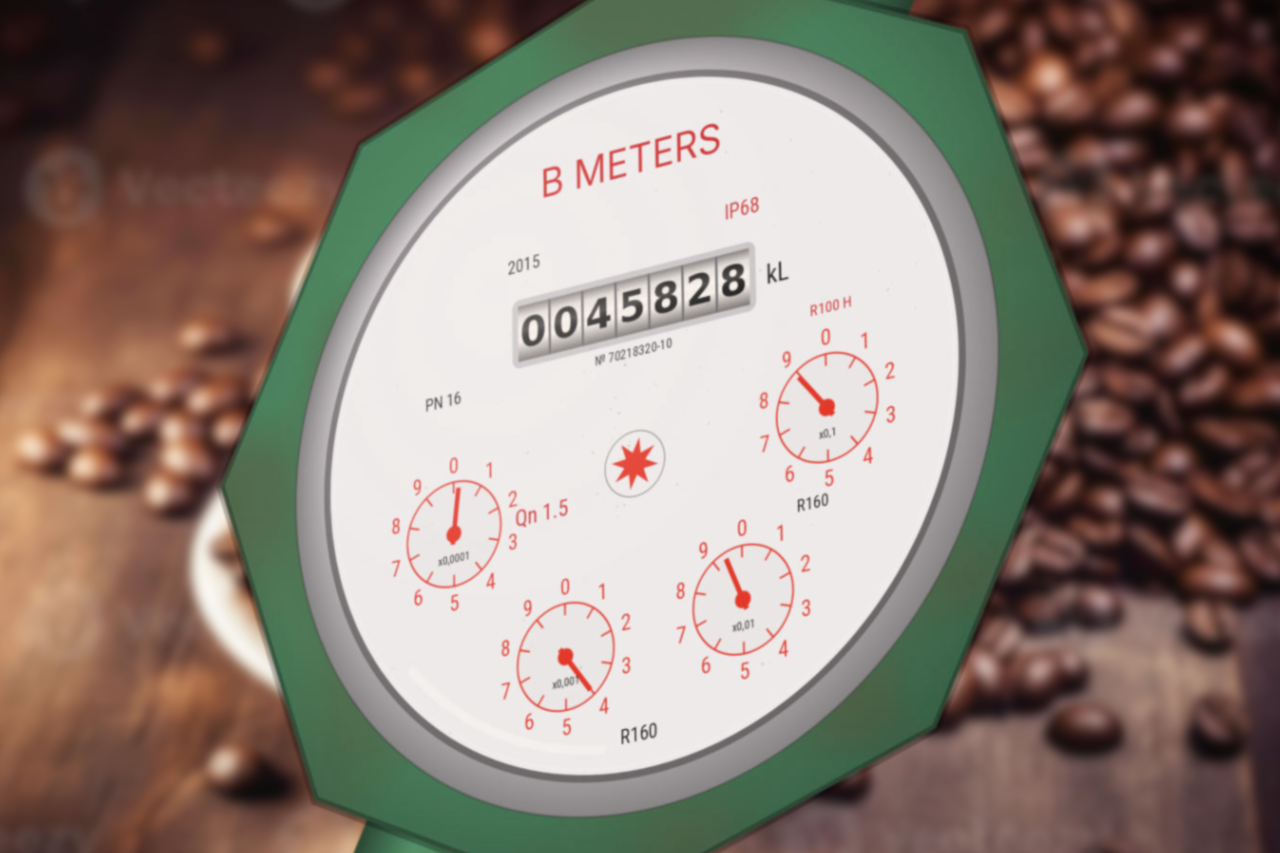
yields 45828.8940 kL
